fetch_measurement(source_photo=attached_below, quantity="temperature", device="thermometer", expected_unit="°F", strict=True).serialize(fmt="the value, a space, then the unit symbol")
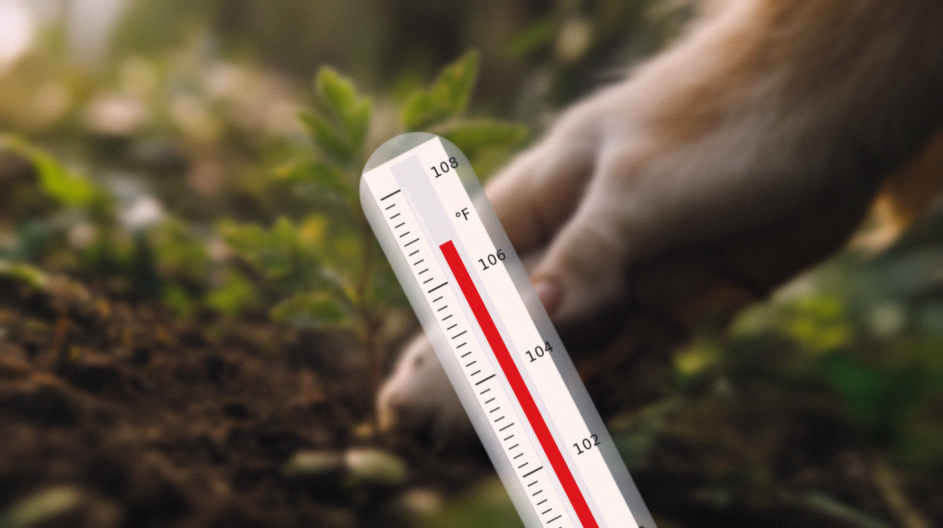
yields 106.7 °F
